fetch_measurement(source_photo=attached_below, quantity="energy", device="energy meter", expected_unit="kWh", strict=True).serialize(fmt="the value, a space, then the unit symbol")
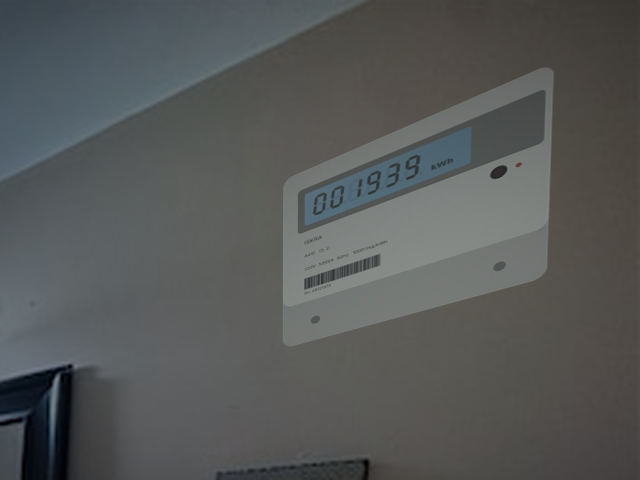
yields 1939 kWh
